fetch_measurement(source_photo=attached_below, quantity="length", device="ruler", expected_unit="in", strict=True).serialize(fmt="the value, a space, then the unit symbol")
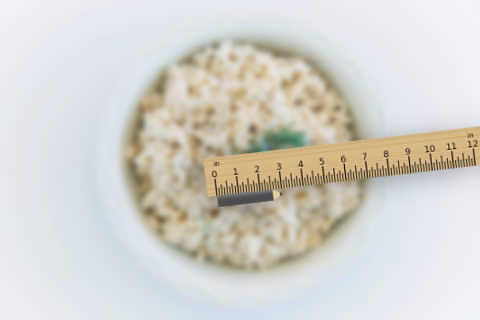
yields 3 in
